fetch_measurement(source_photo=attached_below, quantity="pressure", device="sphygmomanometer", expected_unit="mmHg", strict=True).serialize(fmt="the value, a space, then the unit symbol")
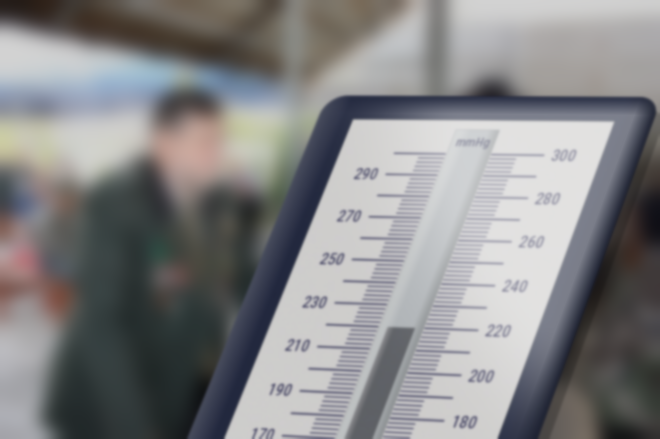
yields 220 mmHg
